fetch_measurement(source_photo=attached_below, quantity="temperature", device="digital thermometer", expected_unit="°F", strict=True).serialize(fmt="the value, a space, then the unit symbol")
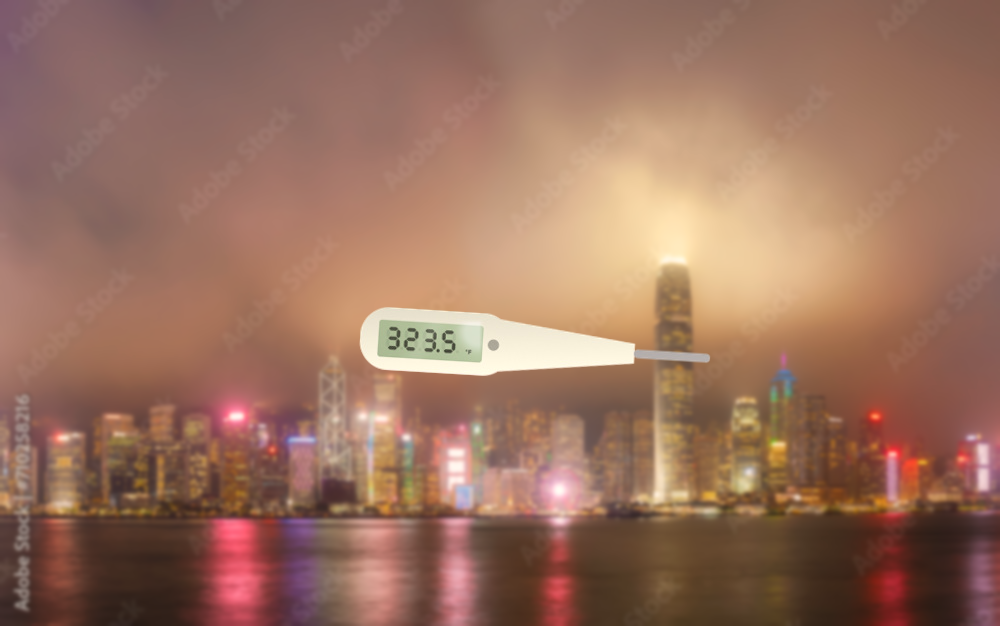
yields 323.5 °F
